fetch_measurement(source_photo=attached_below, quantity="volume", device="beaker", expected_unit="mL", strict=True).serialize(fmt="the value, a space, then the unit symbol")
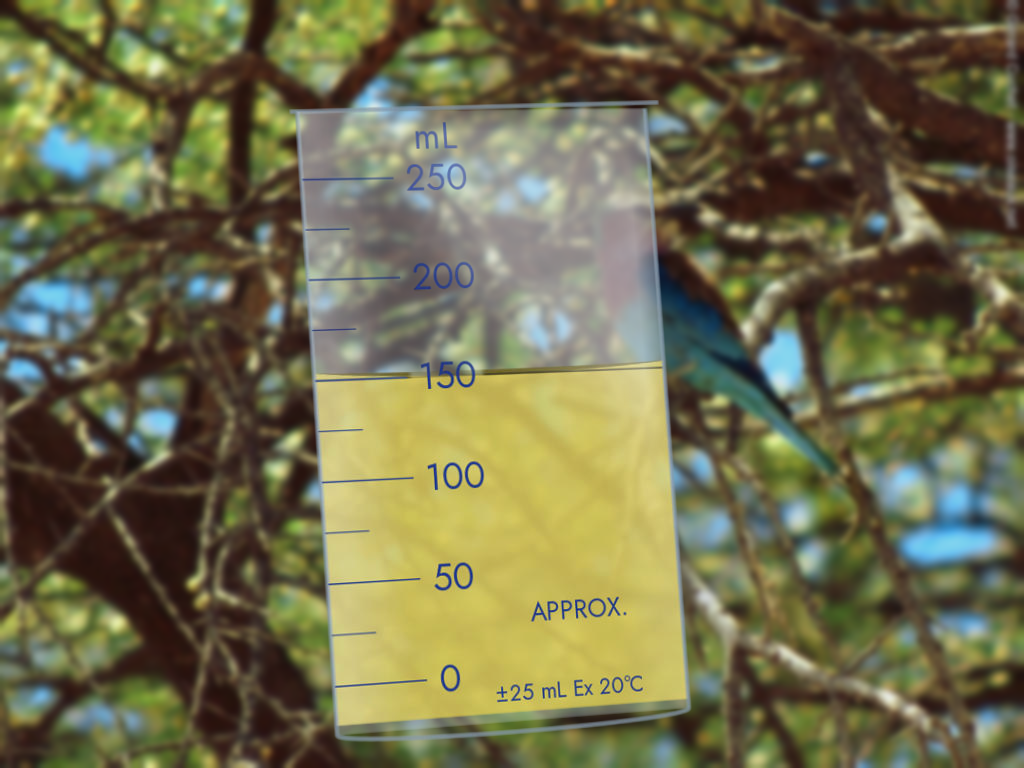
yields 150 mL
